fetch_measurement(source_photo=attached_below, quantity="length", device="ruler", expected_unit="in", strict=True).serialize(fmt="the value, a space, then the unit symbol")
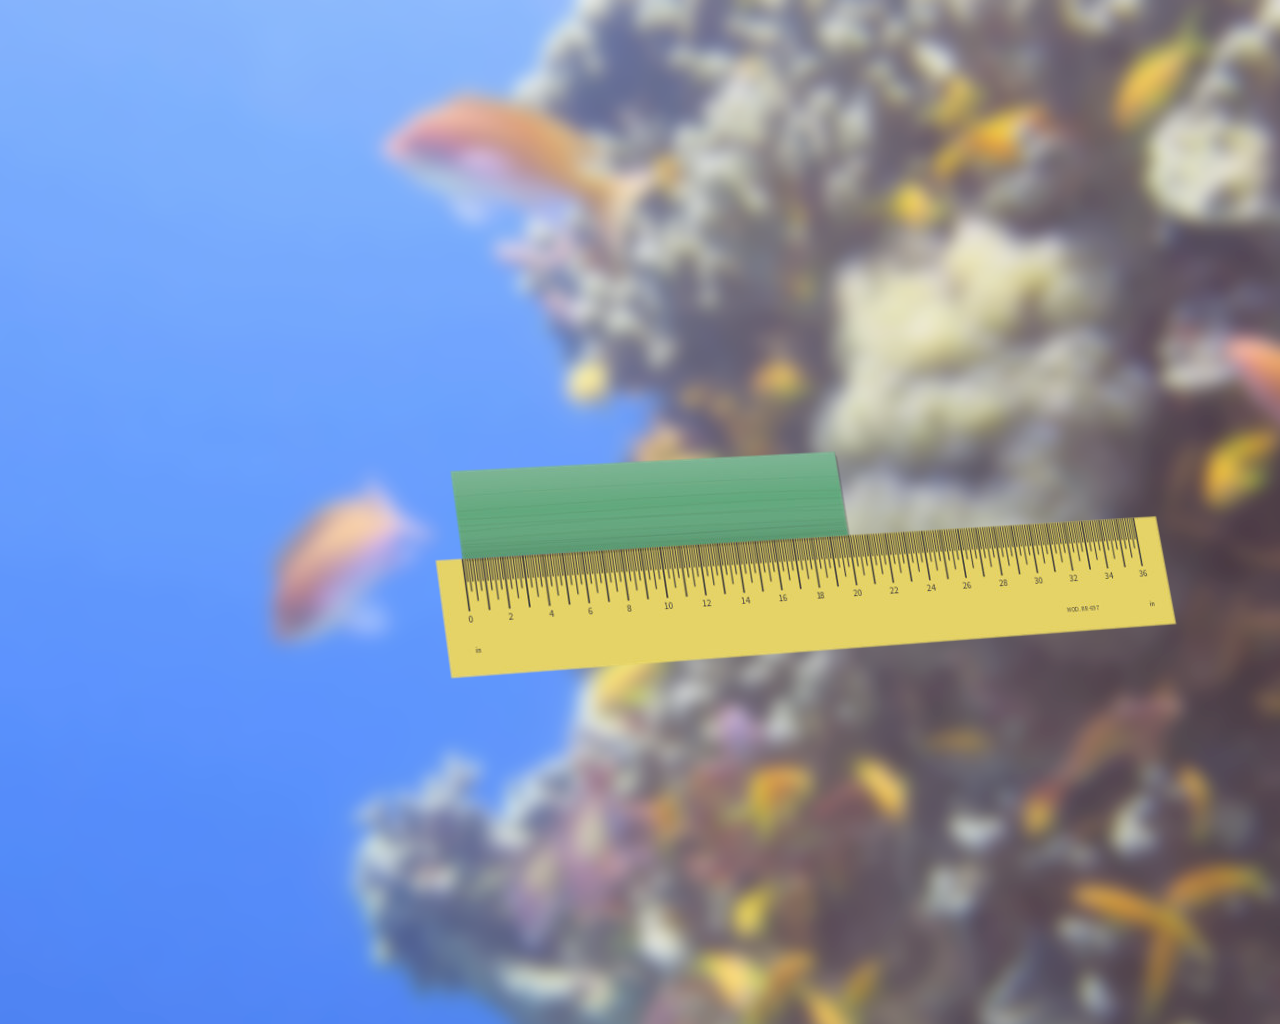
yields 20 in
